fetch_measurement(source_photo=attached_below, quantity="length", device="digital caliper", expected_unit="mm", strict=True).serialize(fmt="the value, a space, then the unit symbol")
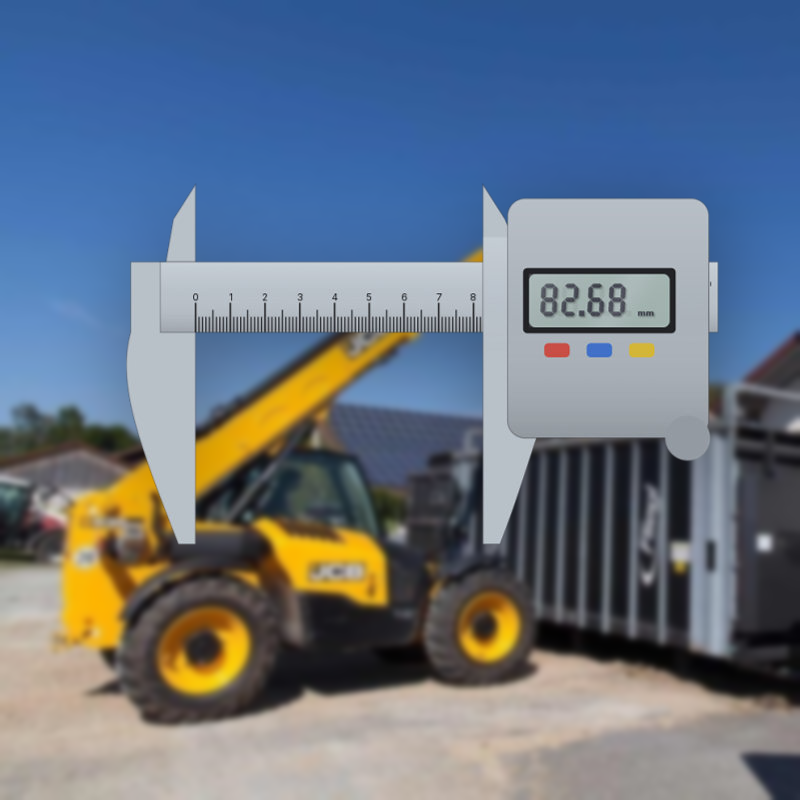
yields 82.68 mm
